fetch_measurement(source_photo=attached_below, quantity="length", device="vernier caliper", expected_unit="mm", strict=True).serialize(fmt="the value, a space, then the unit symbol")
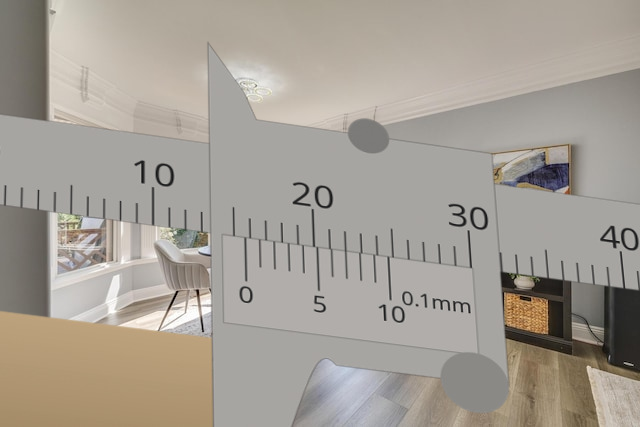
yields 15.7 mm
